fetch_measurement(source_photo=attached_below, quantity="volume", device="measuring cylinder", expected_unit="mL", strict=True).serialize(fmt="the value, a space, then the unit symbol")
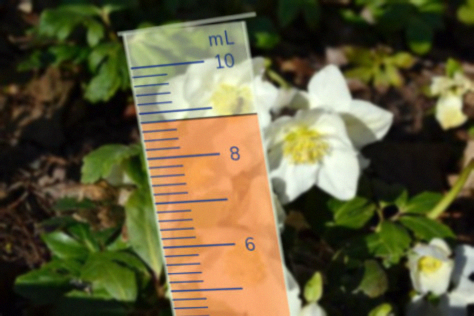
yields 8.8 mL
